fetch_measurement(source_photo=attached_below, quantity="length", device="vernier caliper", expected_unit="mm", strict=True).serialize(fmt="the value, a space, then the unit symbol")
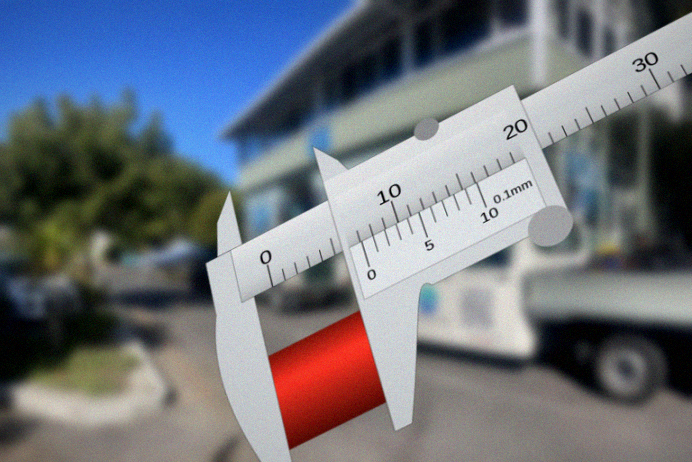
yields 7.1 mm
